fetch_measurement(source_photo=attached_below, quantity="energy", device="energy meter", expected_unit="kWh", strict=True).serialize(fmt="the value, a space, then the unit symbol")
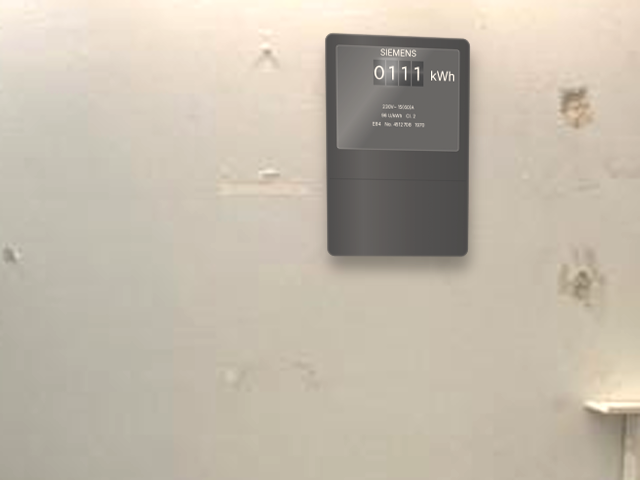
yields 111 kWh
